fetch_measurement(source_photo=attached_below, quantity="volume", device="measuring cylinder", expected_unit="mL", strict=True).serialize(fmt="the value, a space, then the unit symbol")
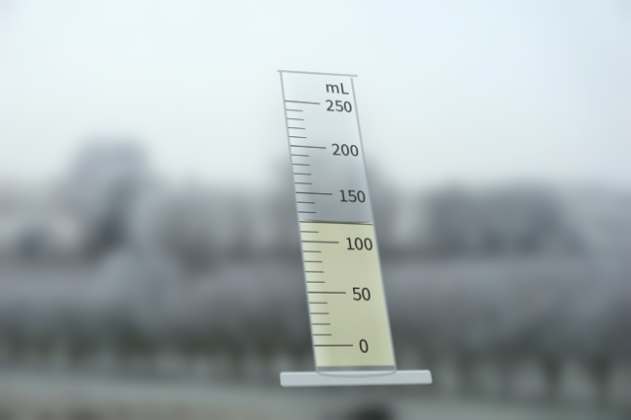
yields 120 mL
